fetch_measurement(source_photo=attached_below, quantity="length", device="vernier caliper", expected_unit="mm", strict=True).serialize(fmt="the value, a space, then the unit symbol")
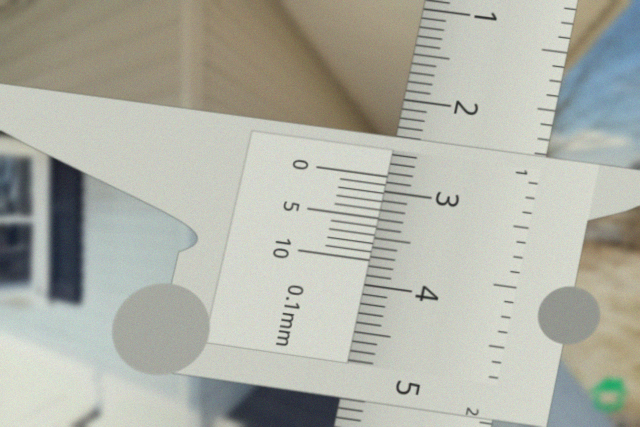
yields 28.4 mm
